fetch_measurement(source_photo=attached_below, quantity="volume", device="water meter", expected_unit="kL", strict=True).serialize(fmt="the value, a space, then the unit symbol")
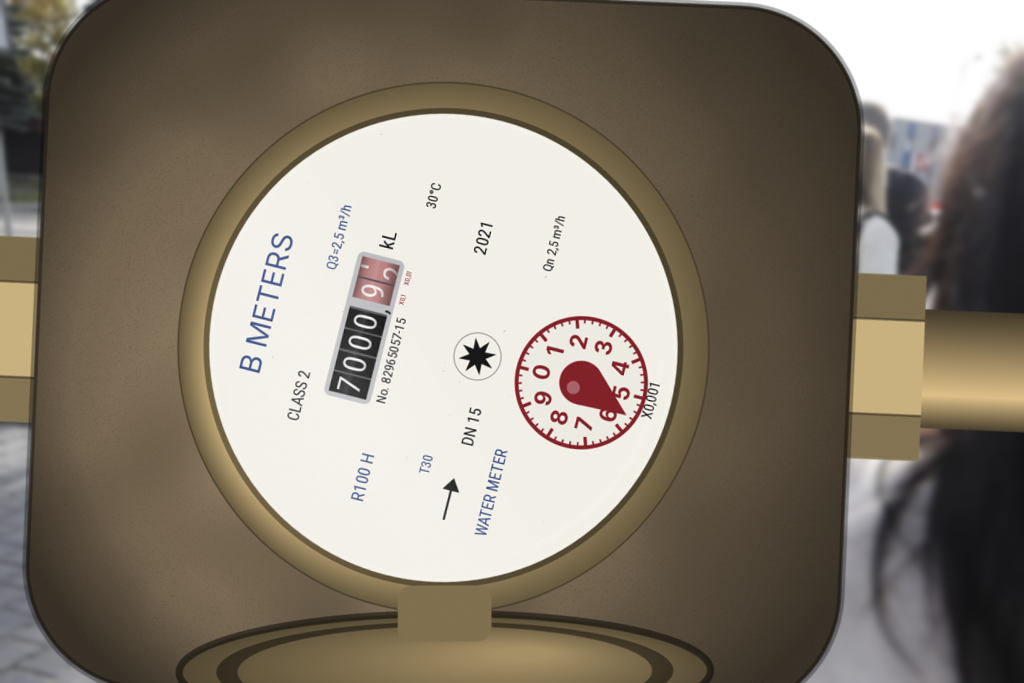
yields 7000.915 kL
